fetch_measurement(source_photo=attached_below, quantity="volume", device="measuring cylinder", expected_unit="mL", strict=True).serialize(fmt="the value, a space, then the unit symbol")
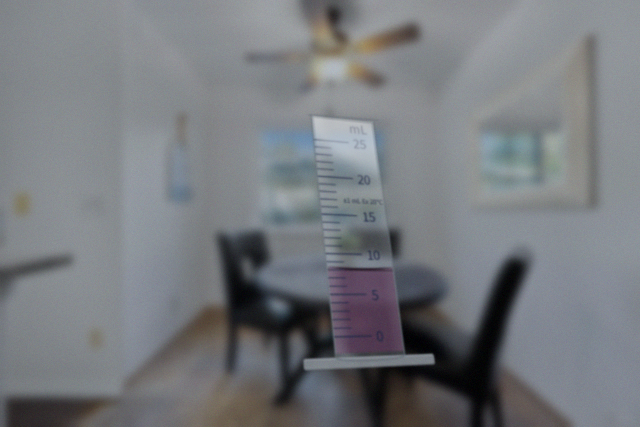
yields 8 mL
